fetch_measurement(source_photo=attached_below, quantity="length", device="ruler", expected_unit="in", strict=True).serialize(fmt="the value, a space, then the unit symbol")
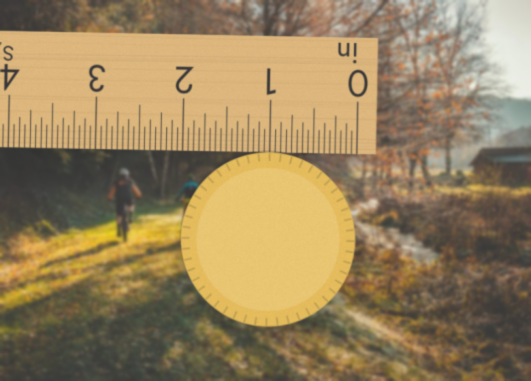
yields 2 in
